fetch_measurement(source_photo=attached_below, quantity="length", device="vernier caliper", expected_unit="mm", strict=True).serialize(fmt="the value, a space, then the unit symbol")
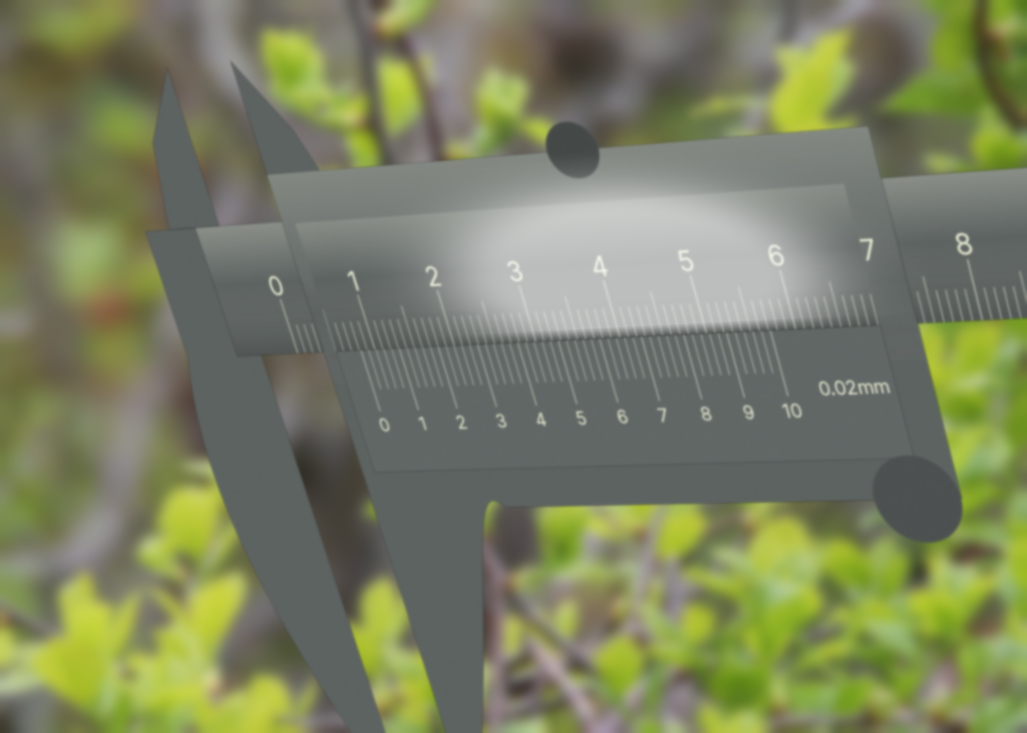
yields 8.2 mm
